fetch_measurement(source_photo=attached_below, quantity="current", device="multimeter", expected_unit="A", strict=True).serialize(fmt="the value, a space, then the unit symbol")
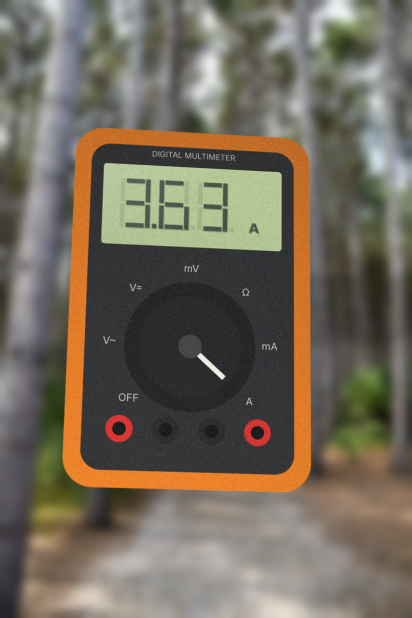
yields 3.63 A
